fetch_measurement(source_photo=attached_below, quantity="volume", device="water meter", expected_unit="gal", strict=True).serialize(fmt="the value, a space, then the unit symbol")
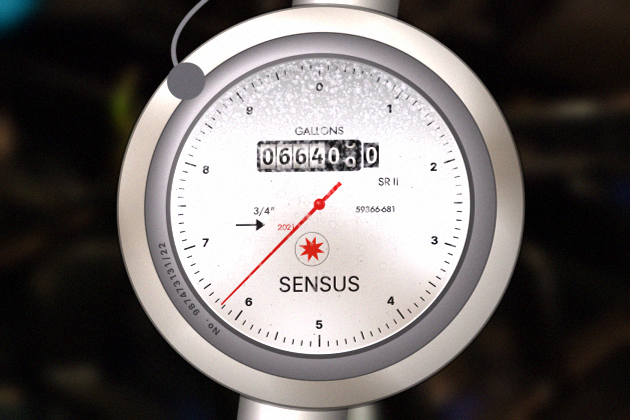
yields 664086.2 gal
